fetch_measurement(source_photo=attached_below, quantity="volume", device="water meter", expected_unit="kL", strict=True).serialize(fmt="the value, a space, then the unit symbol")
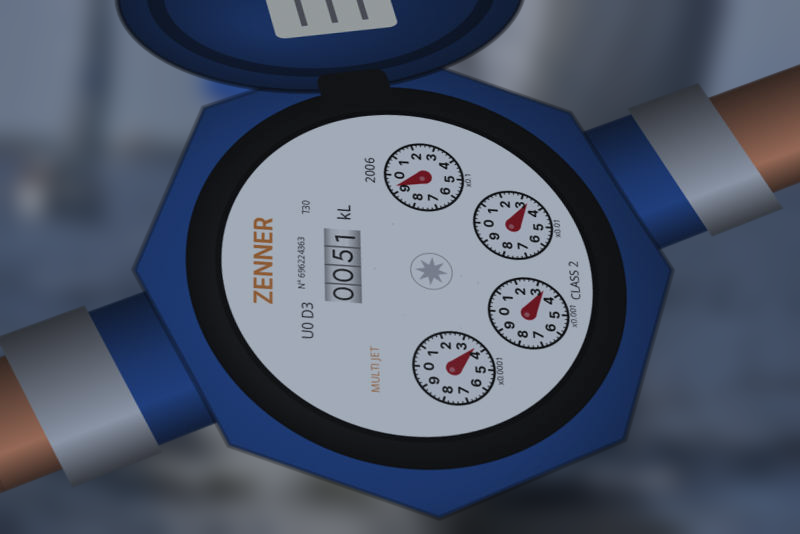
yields 50.9333 kL
